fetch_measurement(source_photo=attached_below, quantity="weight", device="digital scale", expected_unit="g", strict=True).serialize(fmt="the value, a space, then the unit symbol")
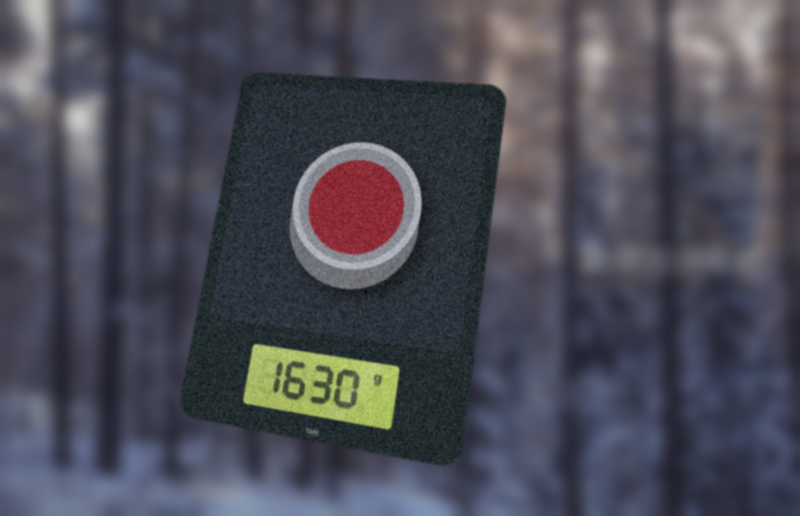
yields 1630 g
